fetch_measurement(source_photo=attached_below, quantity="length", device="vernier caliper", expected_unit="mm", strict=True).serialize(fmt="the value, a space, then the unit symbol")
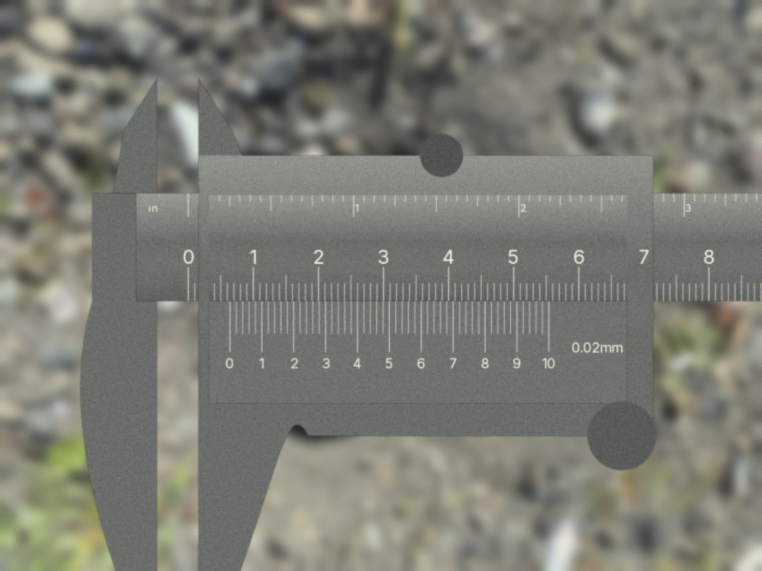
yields 6.4 mm
